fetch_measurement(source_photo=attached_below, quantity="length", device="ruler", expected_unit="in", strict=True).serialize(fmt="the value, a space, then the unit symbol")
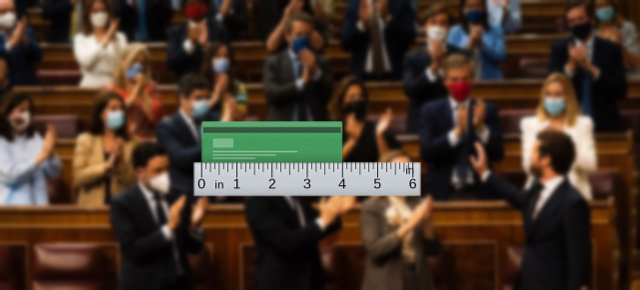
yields 4 in
